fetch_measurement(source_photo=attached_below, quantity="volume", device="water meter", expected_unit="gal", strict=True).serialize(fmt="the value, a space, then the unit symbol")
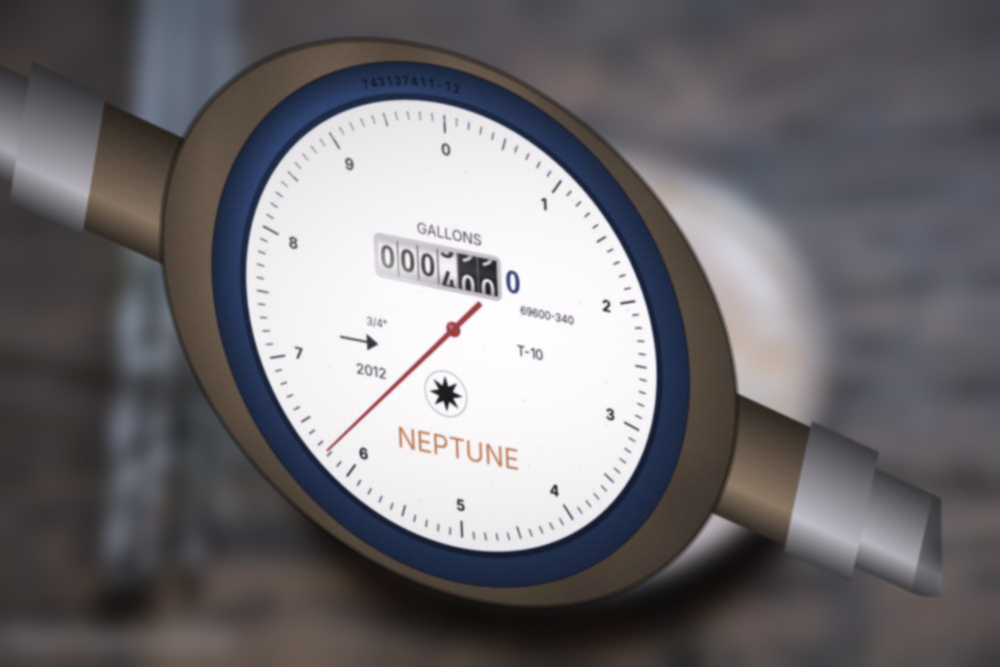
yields 3996.2 gal
